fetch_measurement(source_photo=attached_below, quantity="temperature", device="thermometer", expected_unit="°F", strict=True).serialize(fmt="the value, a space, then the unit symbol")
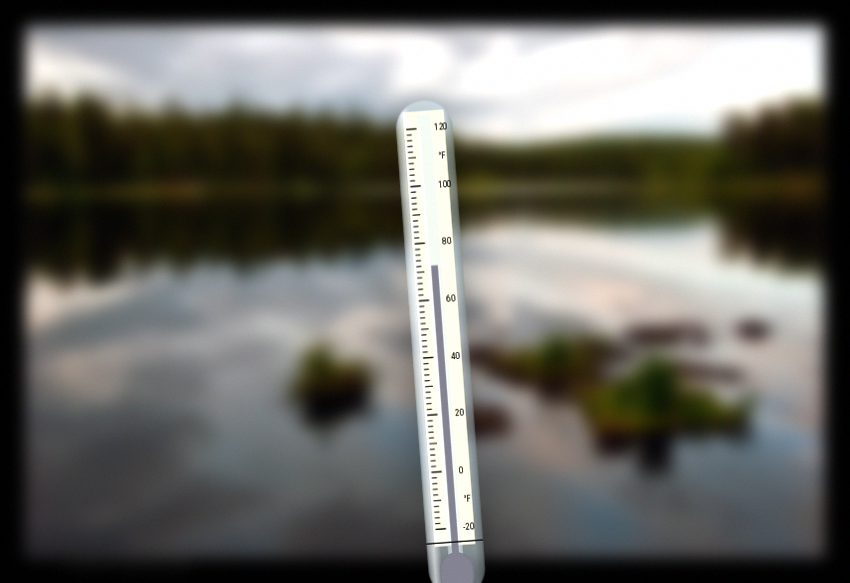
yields 72 °F
